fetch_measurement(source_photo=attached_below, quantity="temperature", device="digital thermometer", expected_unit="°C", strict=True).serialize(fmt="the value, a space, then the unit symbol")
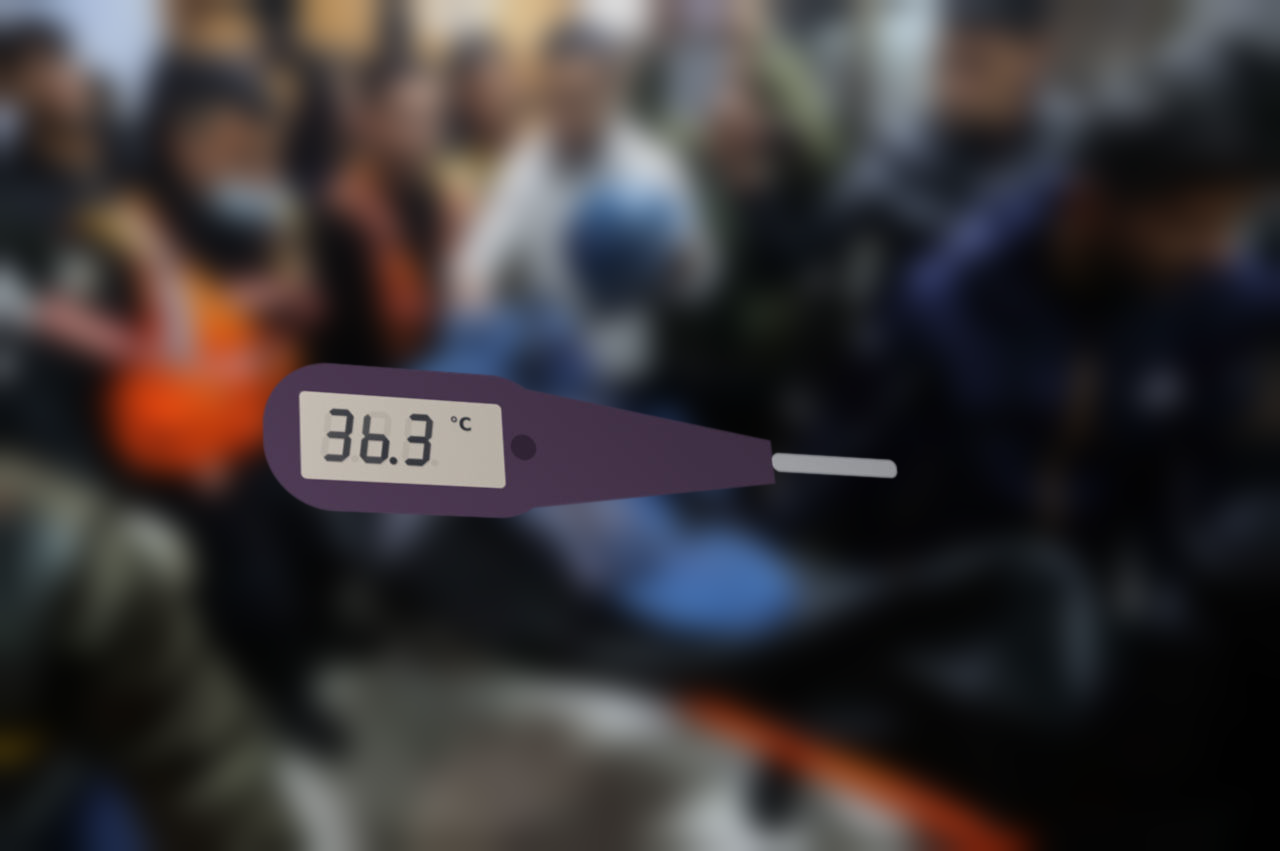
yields 36.3 °C
